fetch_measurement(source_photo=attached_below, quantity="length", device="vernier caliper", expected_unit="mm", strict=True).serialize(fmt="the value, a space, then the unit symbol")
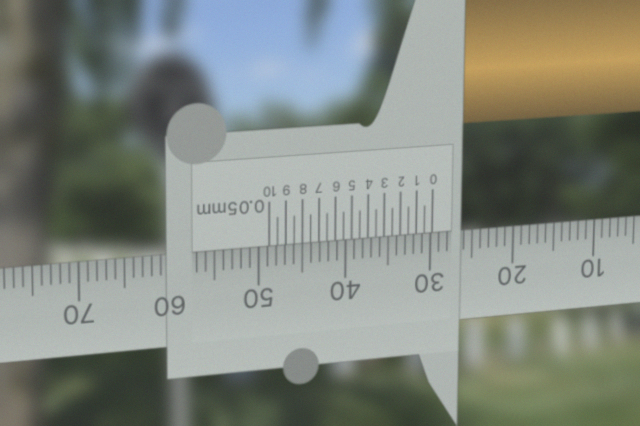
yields 29.8 mm
